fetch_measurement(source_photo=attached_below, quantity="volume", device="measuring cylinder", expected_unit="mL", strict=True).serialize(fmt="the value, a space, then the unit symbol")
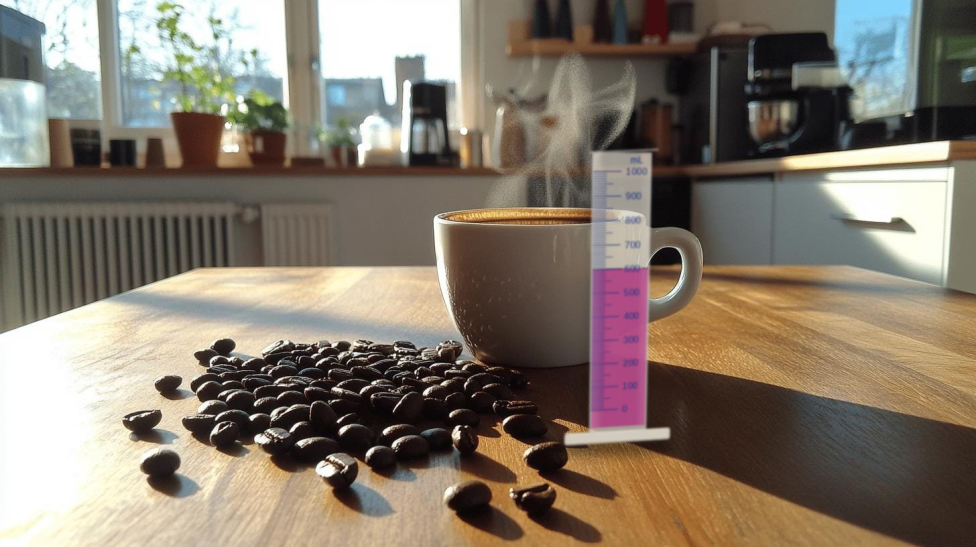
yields 600 mL
